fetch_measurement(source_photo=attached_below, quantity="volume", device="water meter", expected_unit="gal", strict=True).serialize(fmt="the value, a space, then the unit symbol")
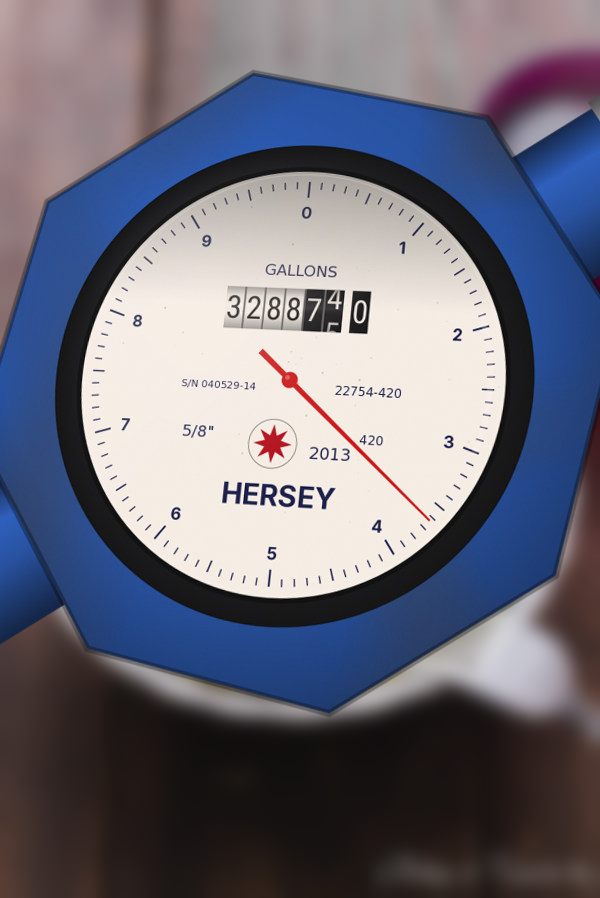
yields 3288743.6 gal
